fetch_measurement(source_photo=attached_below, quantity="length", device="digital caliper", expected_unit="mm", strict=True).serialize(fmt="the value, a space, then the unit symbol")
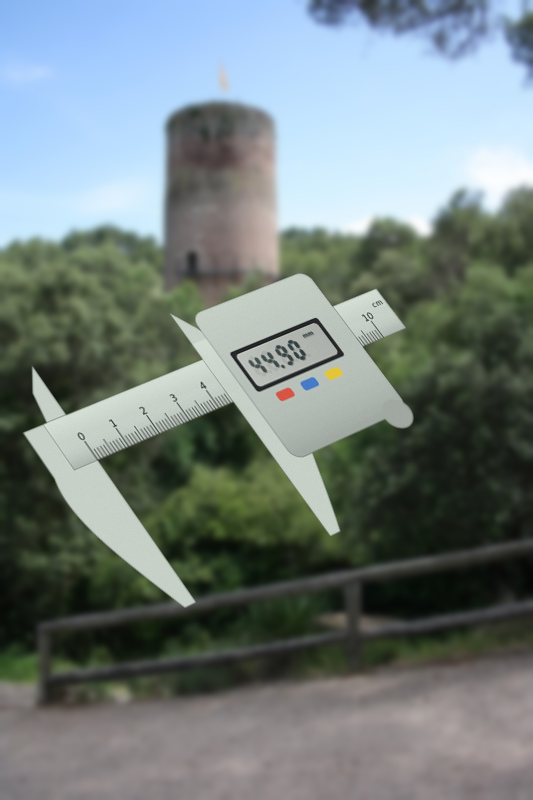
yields 44.90 mm
